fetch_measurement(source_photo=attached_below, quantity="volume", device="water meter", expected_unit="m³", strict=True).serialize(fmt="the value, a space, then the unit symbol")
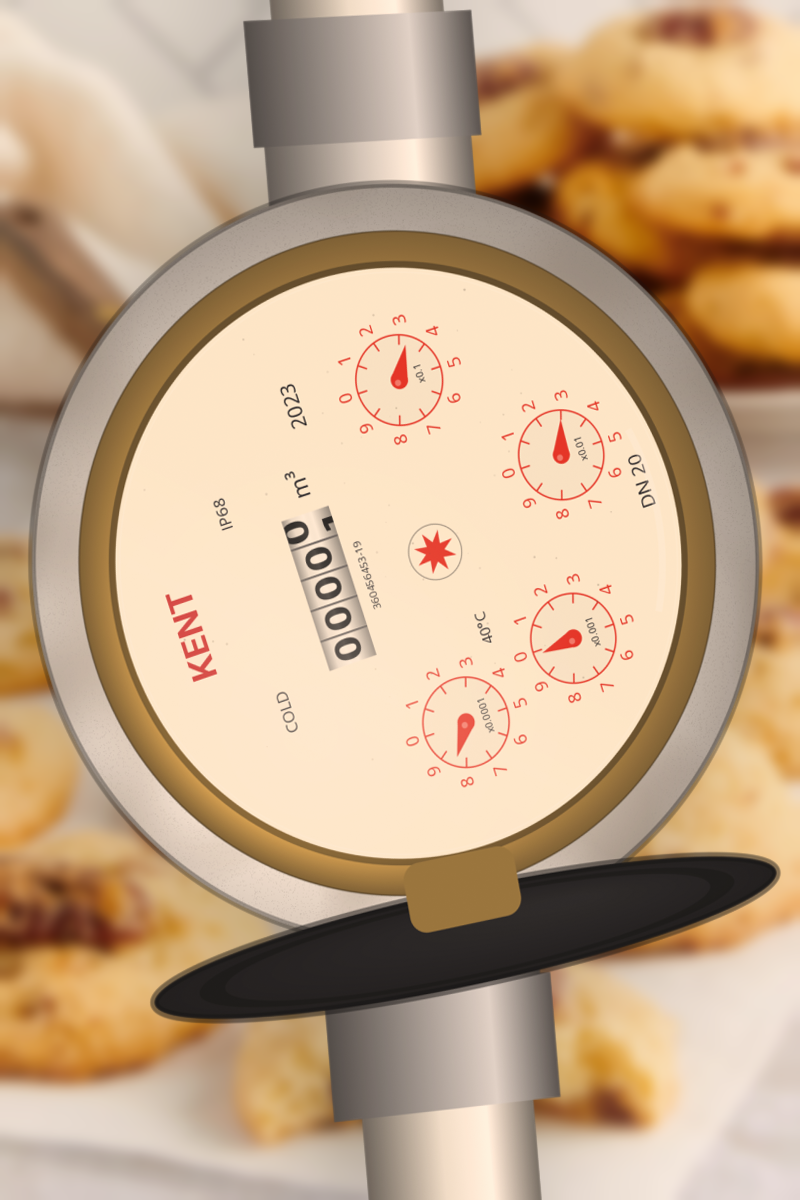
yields 0.3298 m³
